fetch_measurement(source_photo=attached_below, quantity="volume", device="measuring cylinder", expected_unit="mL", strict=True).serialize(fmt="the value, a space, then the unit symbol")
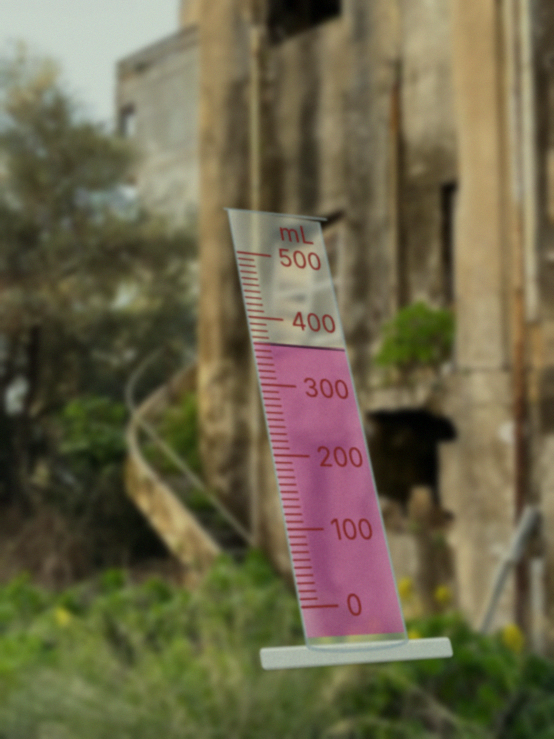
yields 360 mL
